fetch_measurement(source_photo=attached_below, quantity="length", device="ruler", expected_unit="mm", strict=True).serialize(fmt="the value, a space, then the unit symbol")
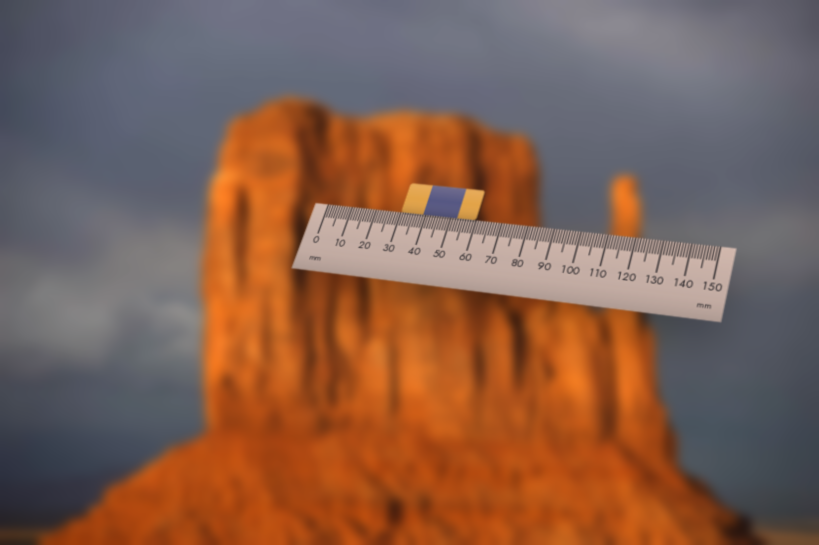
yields 30 mm
